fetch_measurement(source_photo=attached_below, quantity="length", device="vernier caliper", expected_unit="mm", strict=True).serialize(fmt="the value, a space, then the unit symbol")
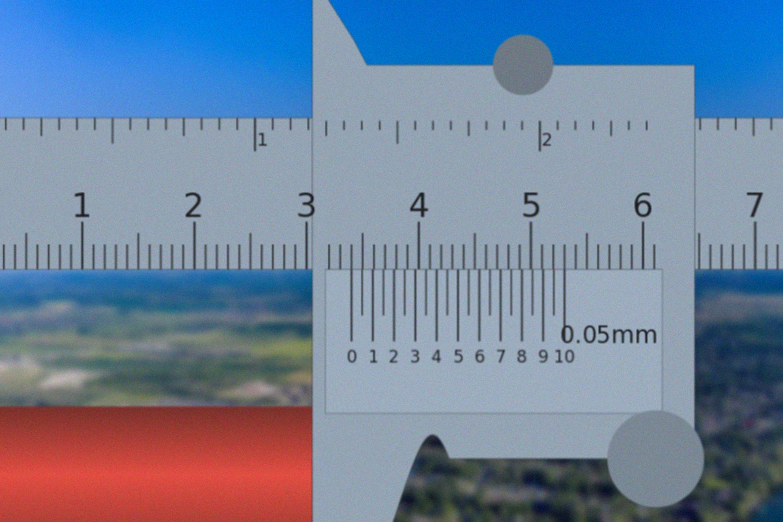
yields 34.0 mm
